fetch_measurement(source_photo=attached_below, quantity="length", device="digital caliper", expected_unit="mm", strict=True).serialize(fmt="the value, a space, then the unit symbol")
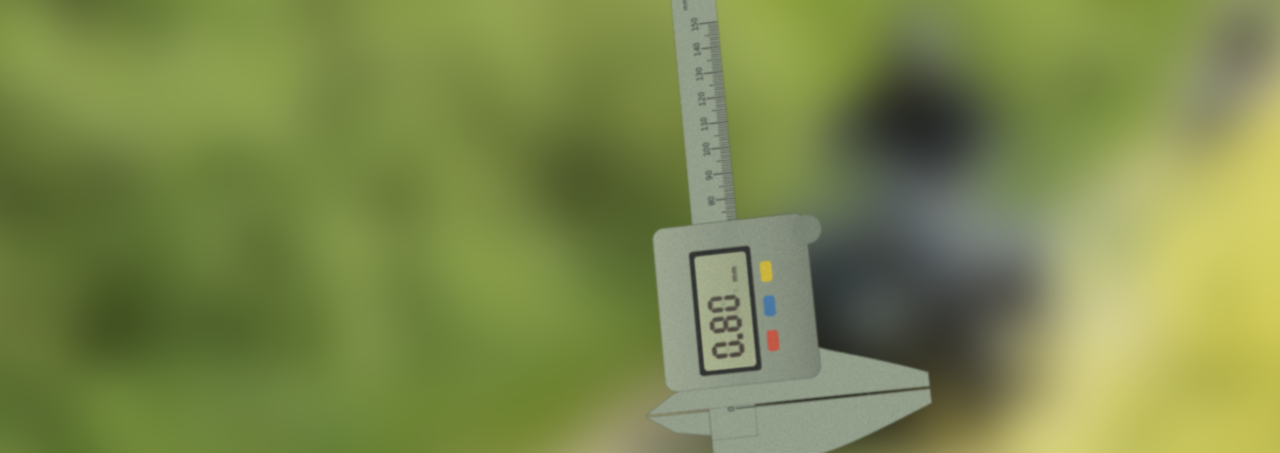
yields 0.80 mm
